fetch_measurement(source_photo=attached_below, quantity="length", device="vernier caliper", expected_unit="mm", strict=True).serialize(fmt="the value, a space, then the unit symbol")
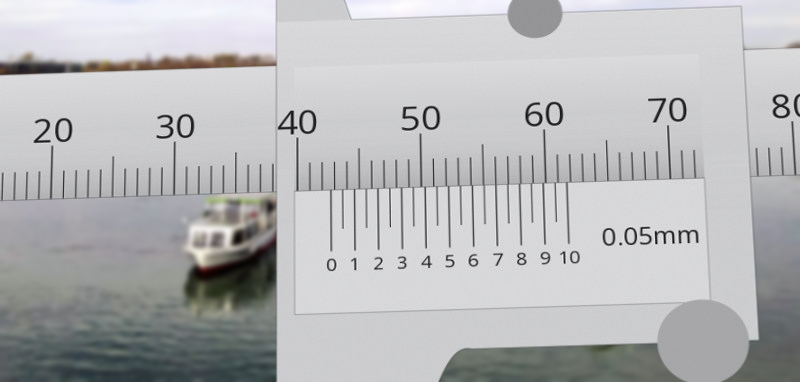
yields 42.7 mm
